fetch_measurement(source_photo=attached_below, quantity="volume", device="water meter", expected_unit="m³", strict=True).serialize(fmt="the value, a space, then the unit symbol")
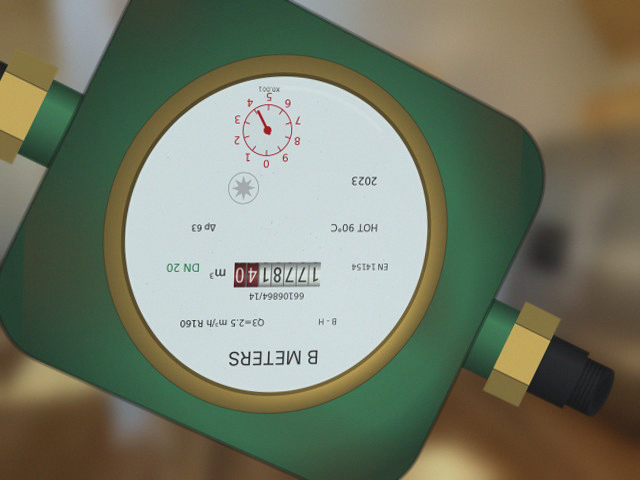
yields 17781.404 m³
